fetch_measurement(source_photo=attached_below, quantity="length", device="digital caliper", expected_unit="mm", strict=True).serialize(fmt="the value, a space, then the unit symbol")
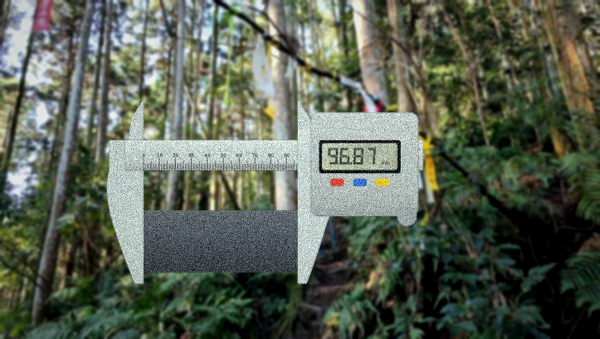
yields 96.87 mm
